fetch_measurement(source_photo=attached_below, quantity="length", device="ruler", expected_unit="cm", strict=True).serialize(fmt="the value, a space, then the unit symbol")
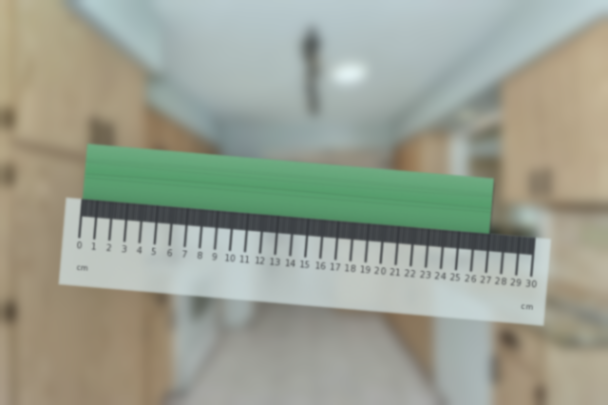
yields 27 cm
